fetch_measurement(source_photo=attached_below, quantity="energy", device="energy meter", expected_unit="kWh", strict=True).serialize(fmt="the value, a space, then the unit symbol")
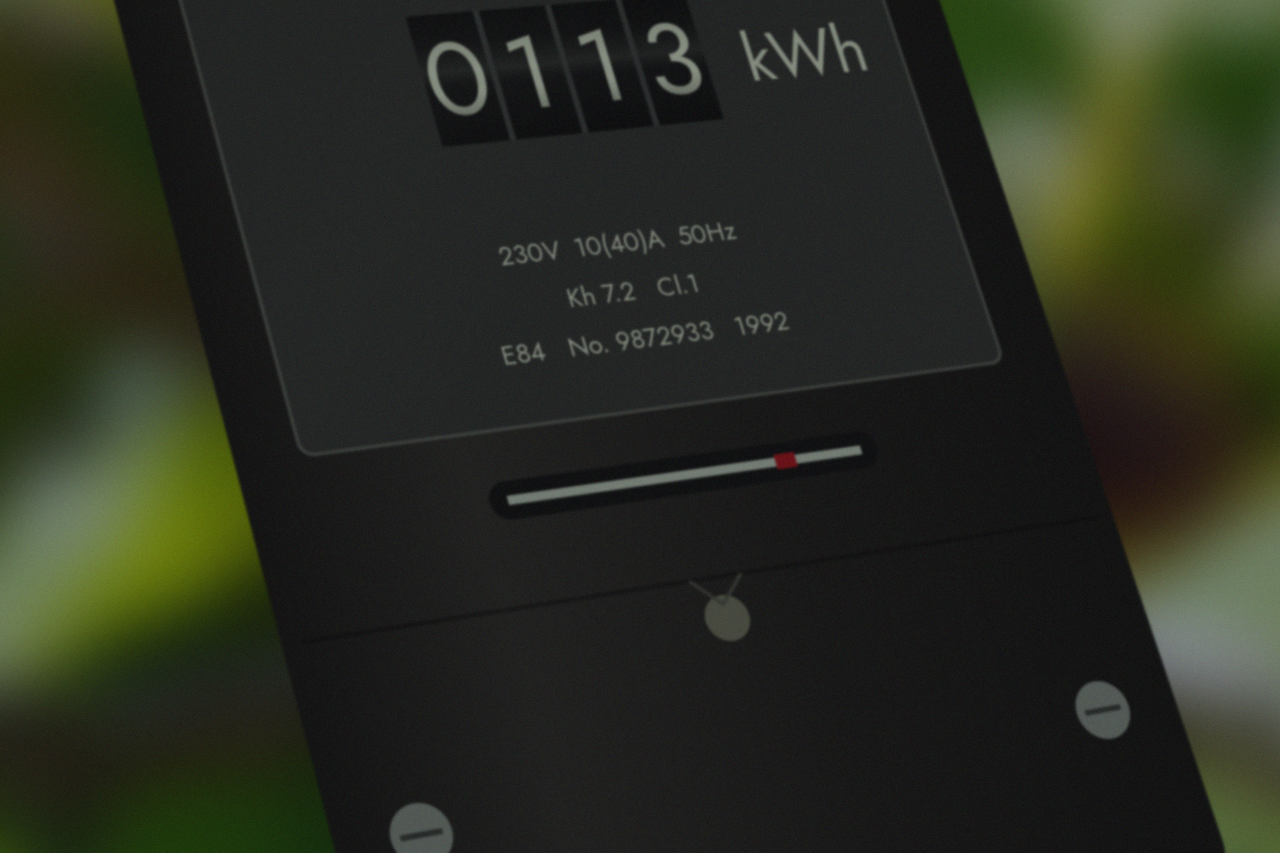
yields 113 kWh
